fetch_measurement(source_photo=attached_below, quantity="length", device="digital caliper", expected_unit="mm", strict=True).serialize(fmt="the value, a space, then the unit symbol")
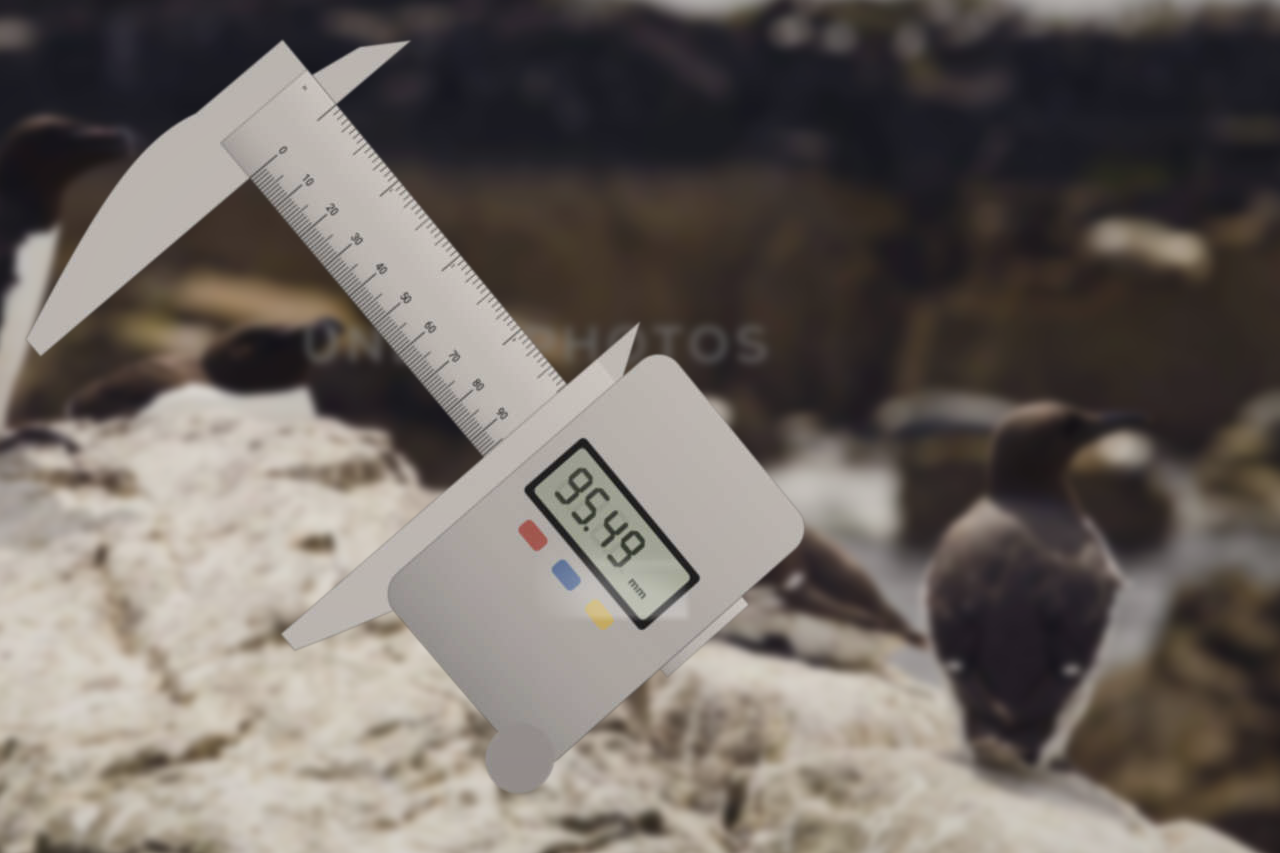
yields 95.49 mm
